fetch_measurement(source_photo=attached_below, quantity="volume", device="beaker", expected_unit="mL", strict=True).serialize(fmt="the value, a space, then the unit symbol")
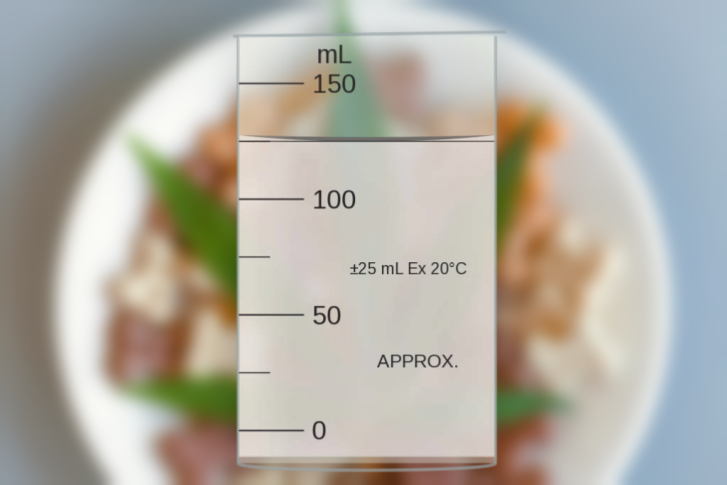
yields 125 mL
